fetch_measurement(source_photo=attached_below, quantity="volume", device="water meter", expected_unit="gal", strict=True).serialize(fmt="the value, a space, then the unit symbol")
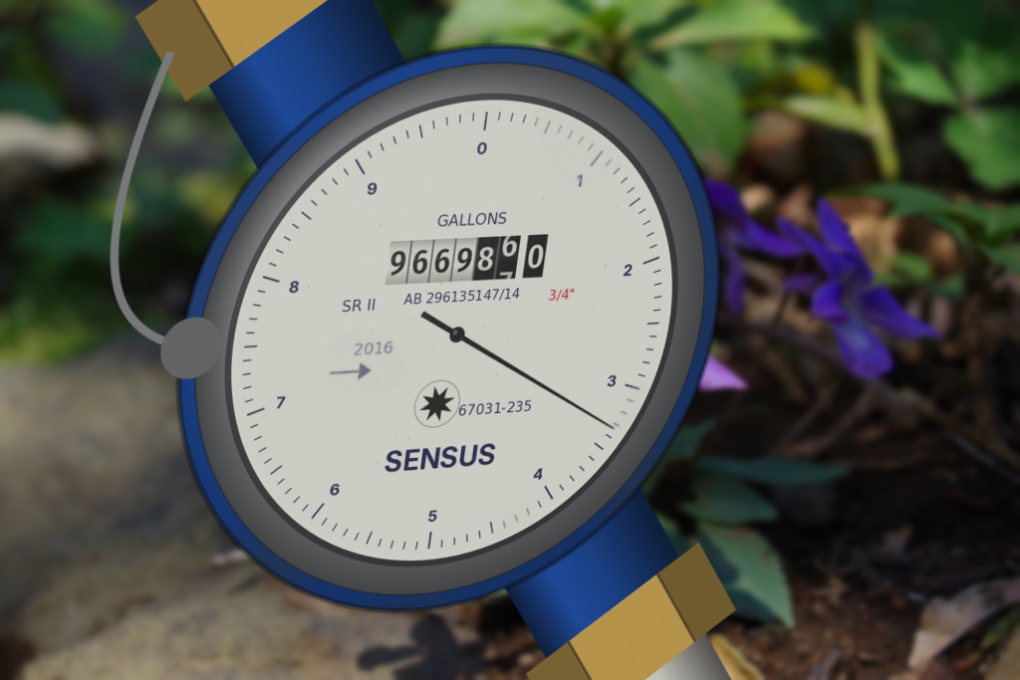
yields 9669863.3 gal
